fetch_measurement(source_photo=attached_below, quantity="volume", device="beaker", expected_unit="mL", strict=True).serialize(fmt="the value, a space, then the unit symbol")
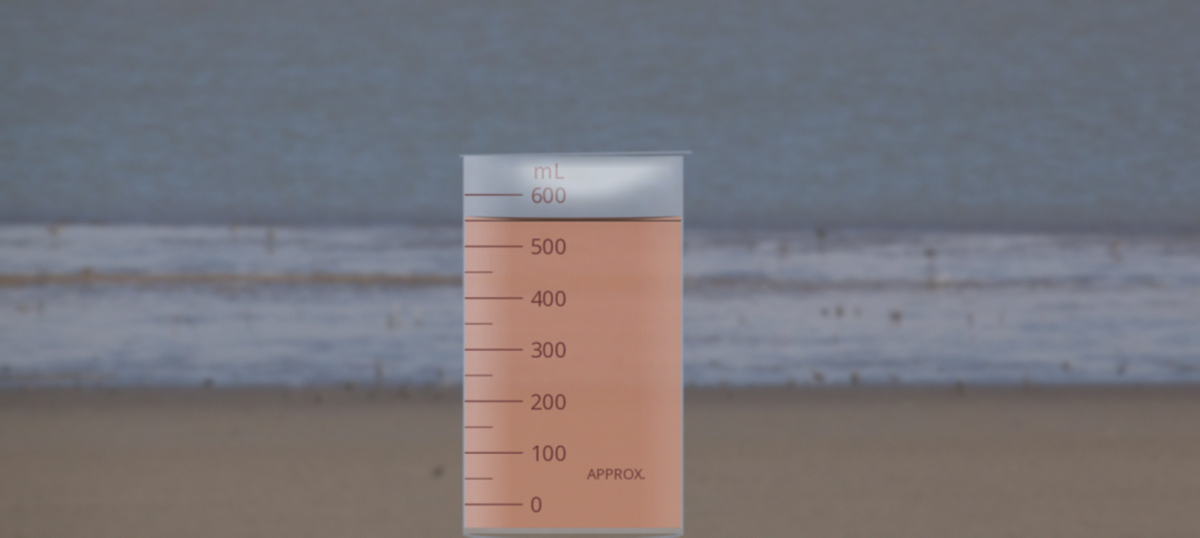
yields 550 mL
